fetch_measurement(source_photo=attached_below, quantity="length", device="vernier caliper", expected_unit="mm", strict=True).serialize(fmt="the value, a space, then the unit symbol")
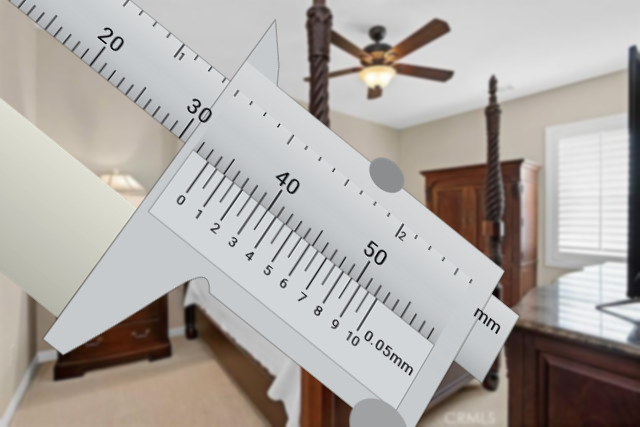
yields 33.3 mm
